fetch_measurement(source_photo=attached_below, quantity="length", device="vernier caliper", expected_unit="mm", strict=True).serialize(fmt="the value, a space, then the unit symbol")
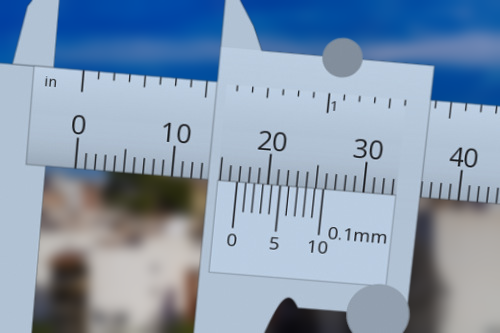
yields 16.8 mm
